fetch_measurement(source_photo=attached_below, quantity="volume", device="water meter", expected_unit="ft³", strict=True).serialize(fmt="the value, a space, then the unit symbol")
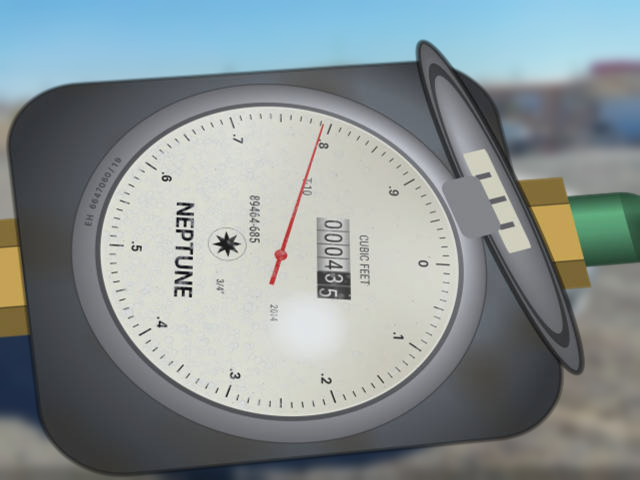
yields 434.79 ft³
